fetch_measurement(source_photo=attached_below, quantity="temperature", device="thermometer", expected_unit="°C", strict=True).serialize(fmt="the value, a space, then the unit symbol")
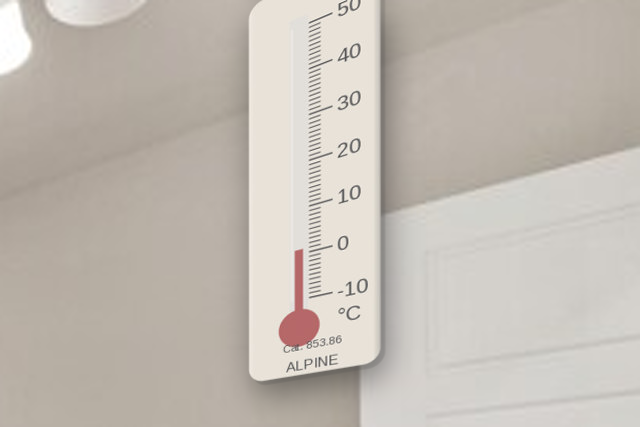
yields 1 °C
